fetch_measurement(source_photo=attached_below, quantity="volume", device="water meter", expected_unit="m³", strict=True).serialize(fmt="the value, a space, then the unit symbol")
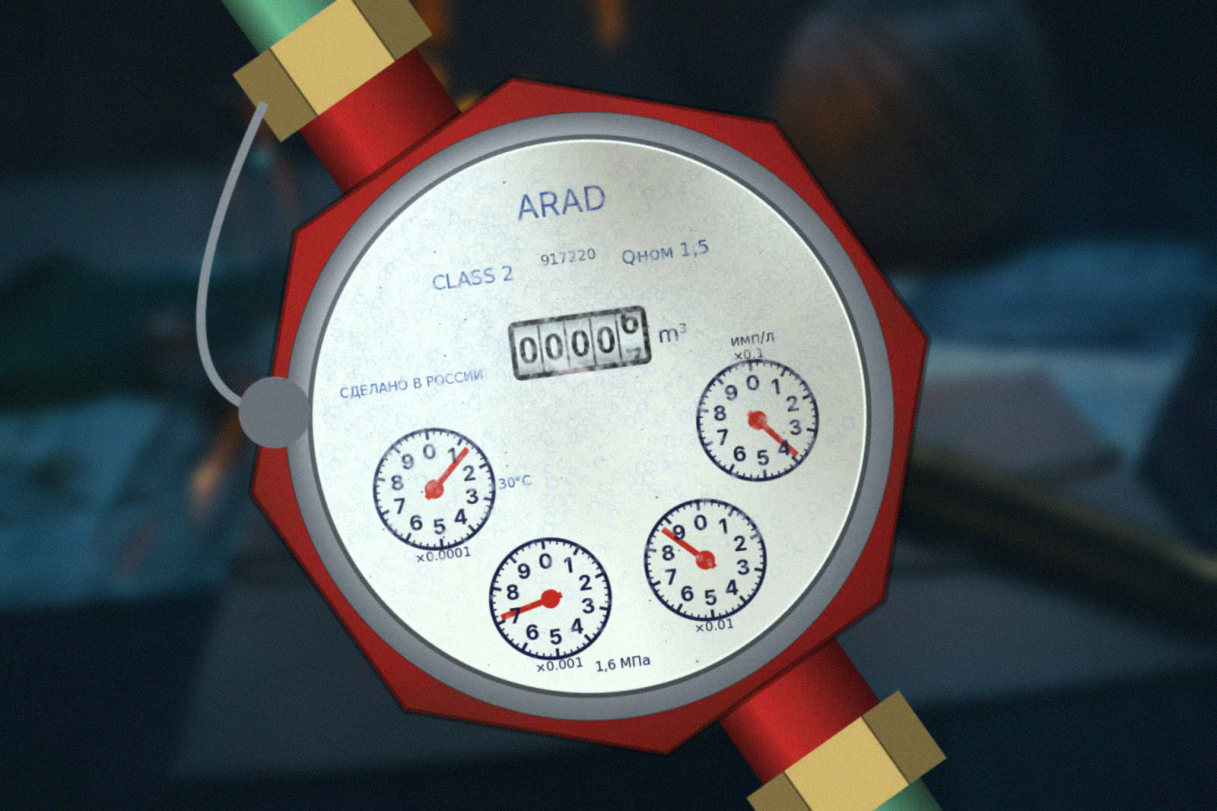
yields 6.3871 m³
